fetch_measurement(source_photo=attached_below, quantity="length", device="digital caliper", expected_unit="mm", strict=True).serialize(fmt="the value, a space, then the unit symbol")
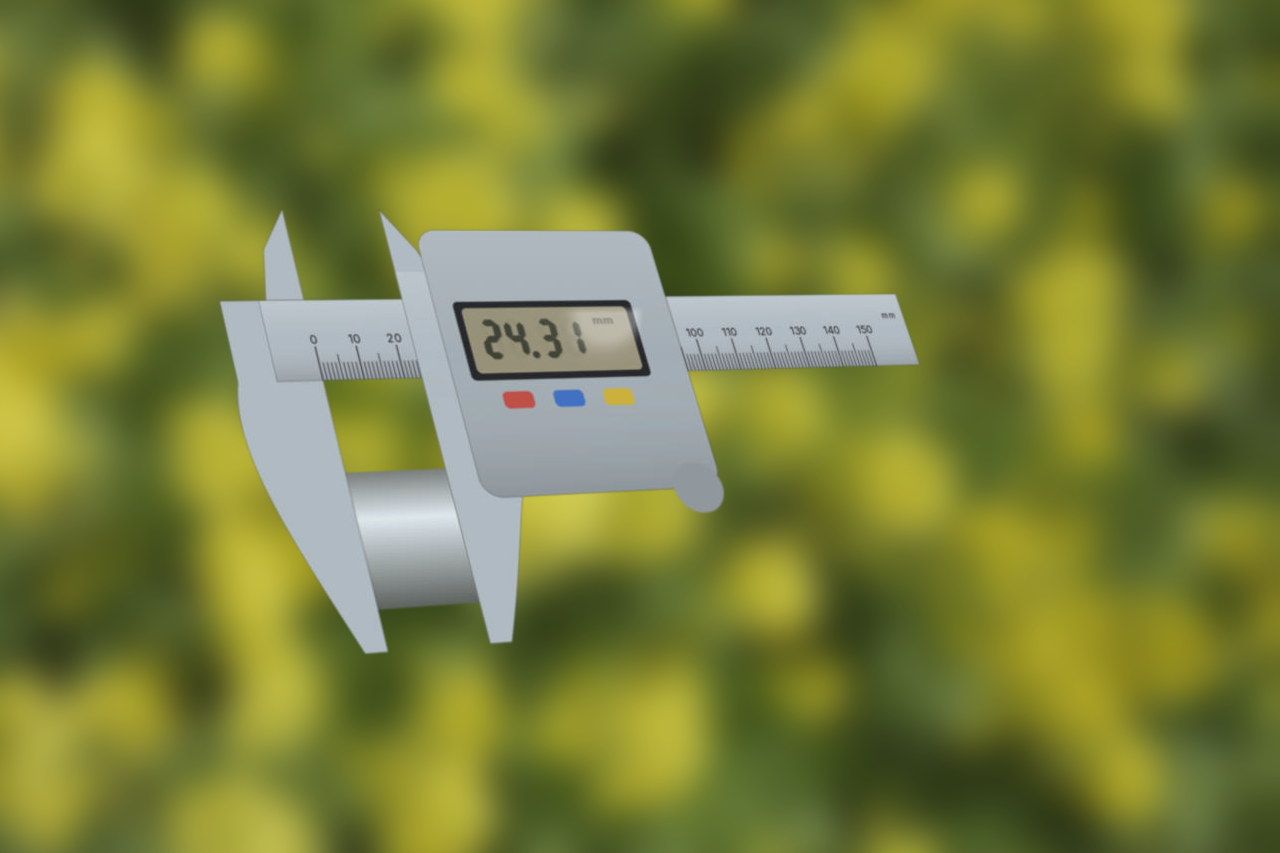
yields 24.31 mm
